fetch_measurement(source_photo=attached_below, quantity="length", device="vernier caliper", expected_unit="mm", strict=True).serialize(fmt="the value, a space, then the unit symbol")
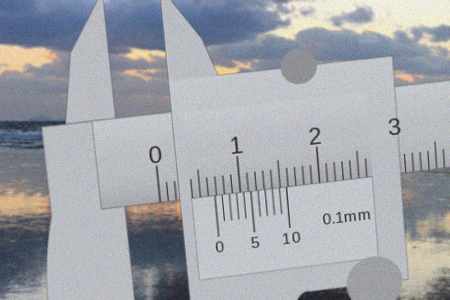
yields 6.8 mm
